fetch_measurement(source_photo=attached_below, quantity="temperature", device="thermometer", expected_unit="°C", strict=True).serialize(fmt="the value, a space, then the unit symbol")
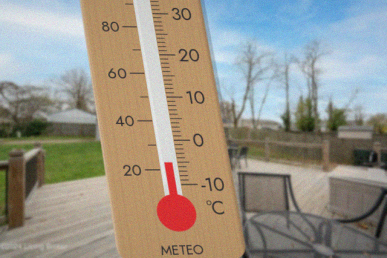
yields -5 °C
